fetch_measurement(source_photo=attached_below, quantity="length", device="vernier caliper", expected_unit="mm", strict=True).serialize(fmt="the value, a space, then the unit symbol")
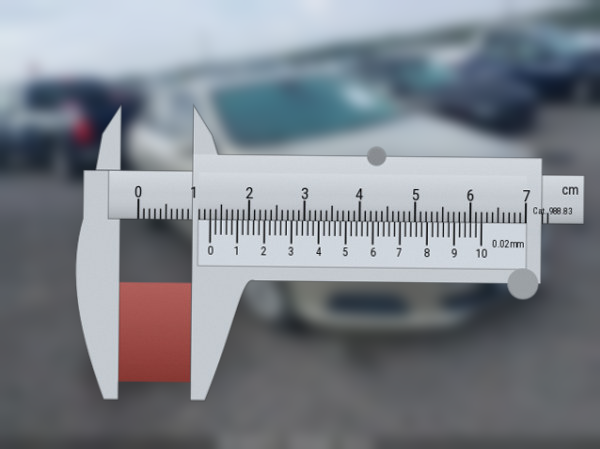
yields 13.0 mm
